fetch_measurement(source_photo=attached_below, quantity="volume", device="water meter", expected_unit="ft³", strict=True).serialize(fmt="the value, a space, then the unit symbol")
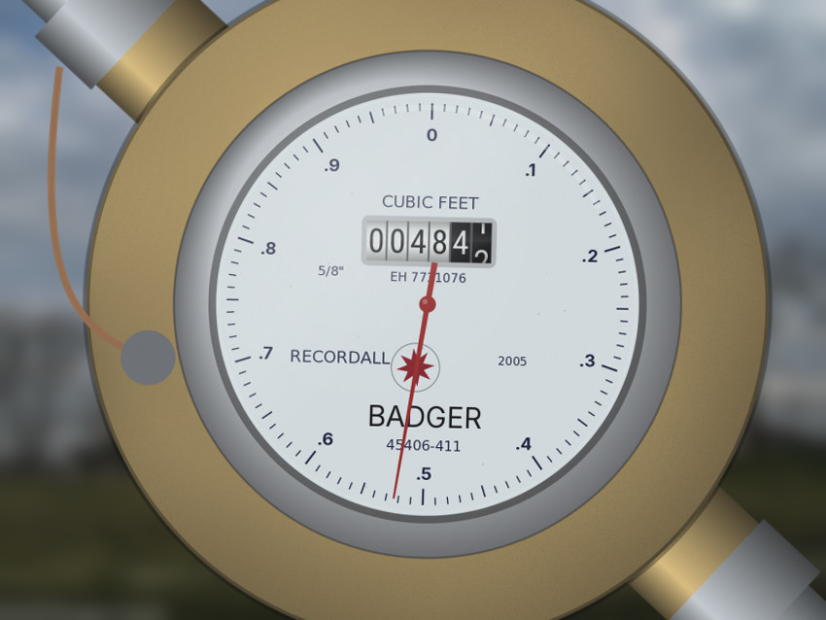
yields 4841.52 ft³
